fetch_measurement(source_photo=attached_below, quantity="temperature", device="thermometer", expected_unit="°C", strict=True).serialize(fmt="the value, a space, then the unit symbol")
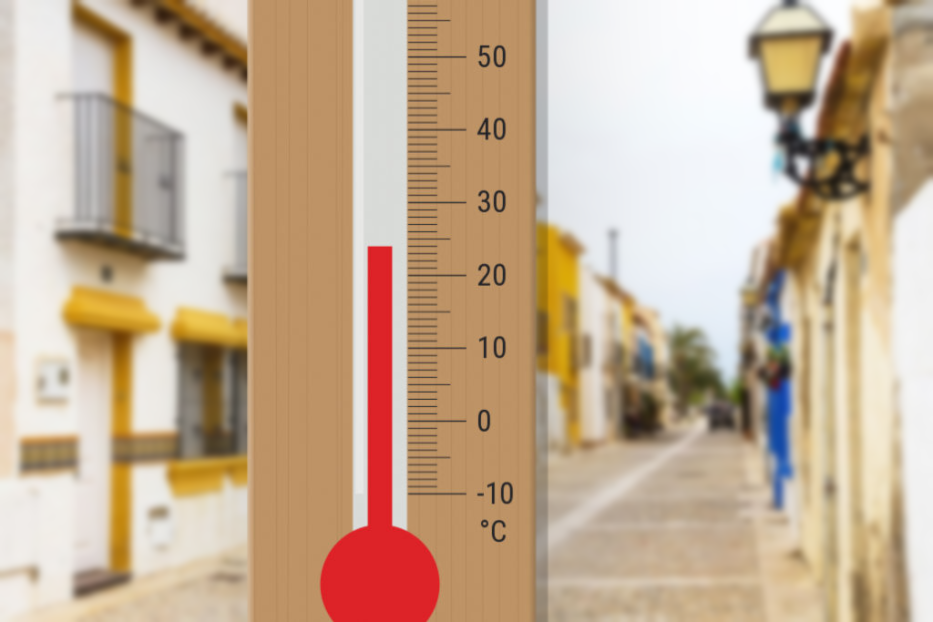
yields 24 °C
